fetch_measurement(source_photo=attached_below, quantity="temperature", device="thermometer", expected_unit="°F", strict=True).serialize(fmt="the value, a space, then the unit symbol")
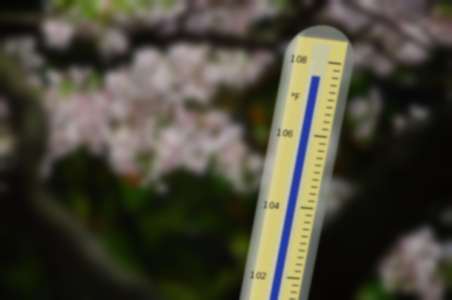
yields 107.6 °F
